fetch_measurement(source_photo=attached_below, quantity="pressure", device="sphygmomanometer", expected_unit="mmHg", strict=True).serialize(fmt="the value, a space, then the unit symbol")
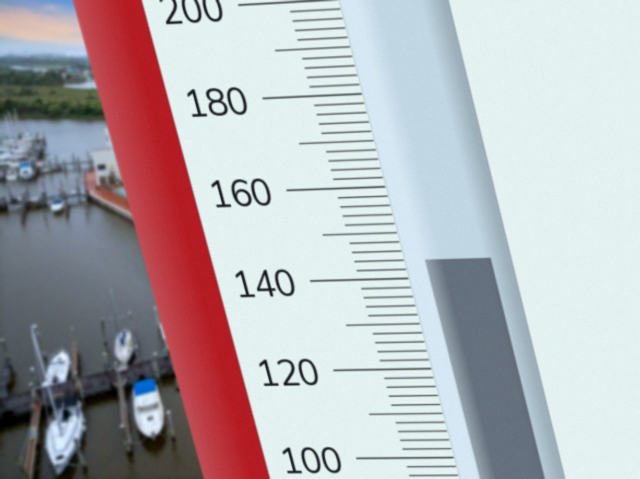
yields 144 mmHg
